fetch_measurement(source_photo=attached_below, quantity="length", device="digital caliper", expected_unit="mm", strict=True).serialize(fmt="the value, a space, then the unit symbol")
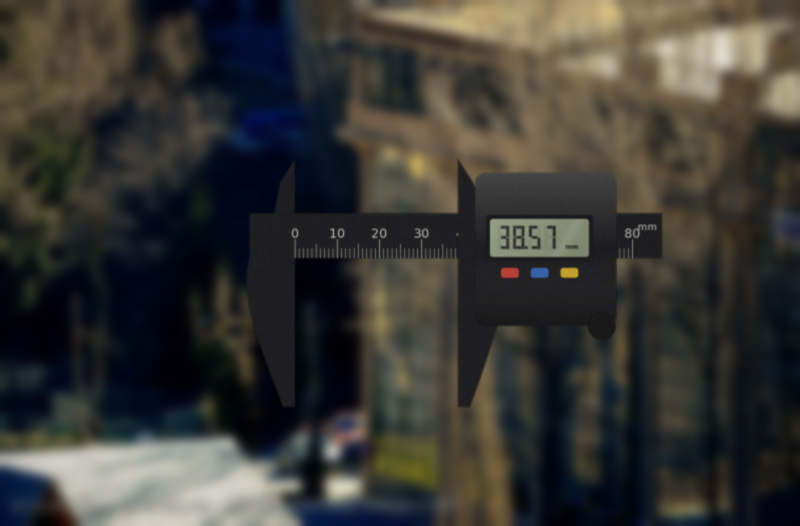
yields 38.57 mm
